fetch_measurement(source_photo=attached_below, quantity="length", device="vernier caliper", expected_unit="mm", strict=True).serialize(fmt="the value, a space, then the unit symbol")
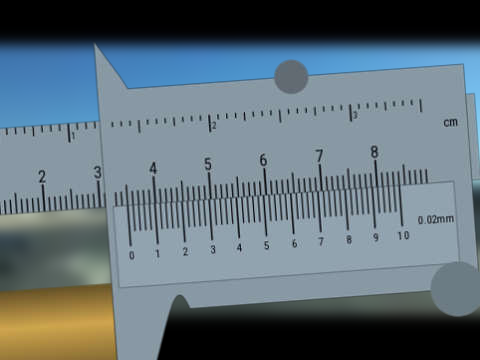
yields 35.0 mm
